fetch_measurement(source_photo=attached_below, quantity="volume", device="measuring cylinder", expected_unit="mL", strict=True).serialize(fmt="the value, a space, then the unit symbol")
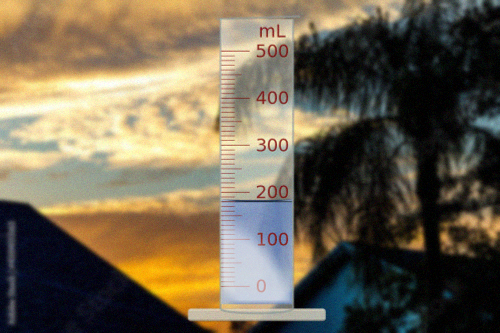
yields 180 mL
